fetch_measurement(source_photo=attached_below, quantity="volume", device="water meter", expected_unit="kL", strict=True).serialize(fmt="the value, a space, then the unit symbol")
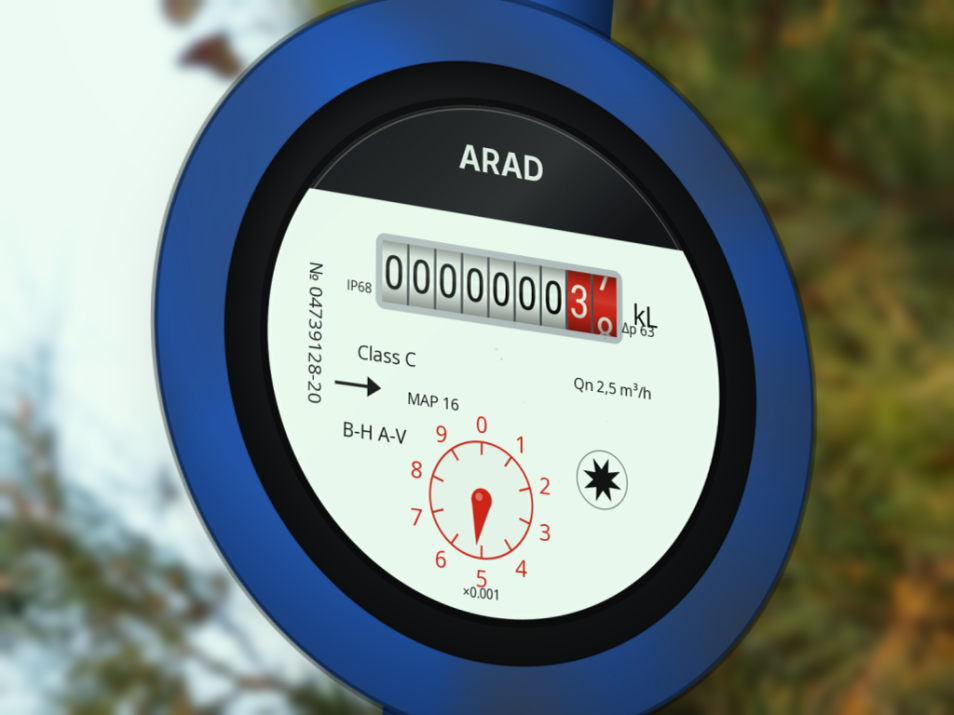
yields 0.375 kL
